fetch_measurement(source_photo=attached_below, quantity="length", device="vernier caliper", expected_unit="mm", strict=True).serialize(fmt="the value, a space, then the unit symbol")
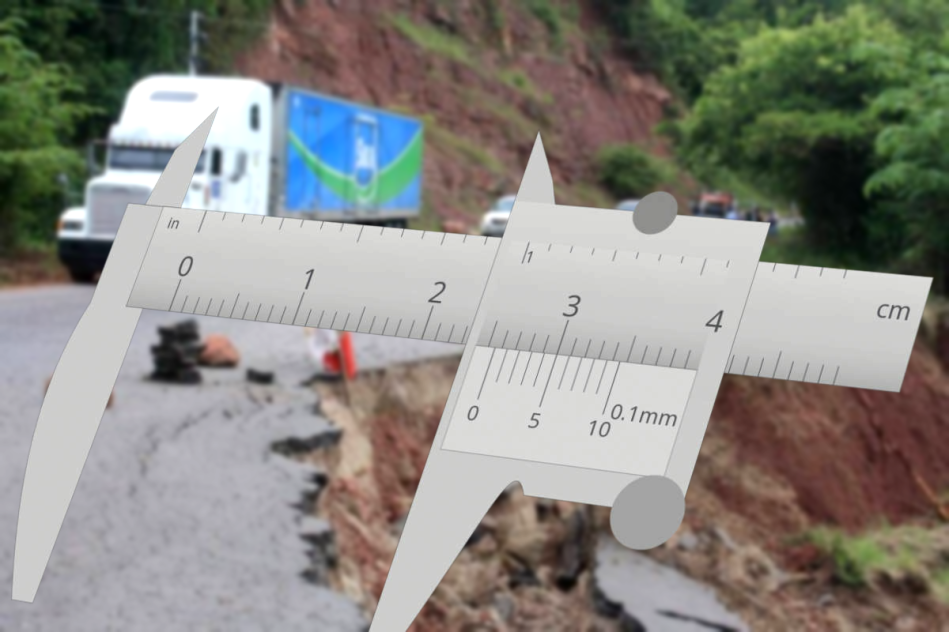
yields 25.5 mm
